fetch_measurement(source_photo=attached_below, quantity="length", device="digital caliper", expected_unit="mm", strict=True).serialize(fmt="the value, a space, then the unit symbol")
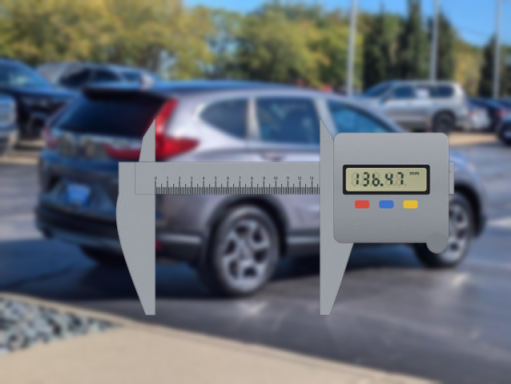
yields 136.47 mm
